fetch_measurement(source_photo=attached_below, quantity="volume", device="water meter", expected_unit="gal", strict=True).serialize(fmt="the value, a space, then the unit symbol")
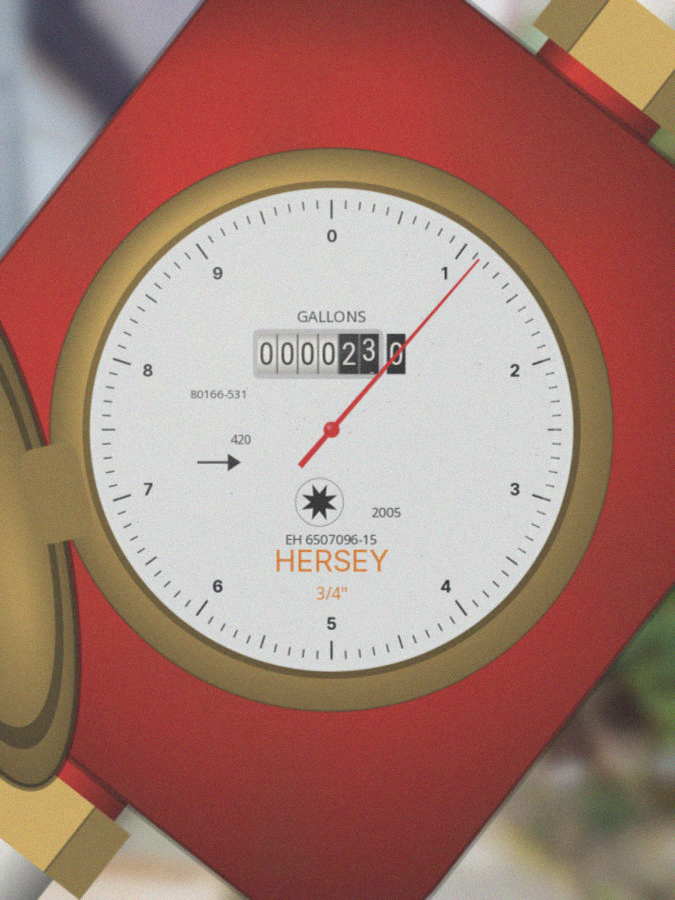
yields 231.1 gal
